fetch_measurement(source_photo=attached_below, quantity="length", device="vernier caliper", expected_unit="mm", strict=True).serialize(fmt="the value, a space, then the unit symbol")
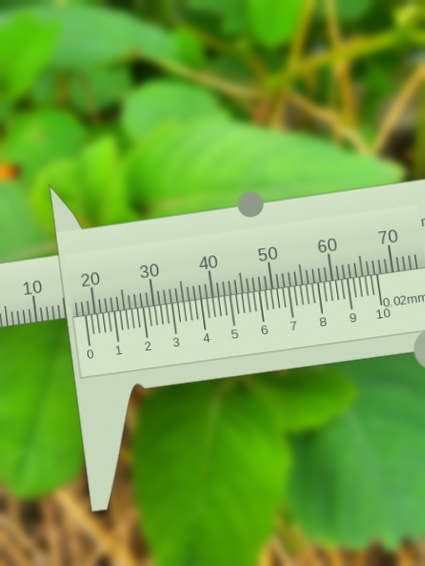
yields 18.4 mm
